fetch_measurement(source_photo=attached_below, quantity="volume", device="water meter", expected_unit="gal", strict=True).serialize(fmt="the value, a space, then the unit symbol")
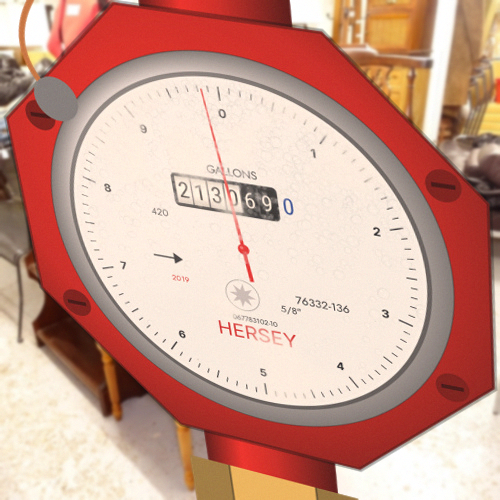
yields 2130689.8 gal
